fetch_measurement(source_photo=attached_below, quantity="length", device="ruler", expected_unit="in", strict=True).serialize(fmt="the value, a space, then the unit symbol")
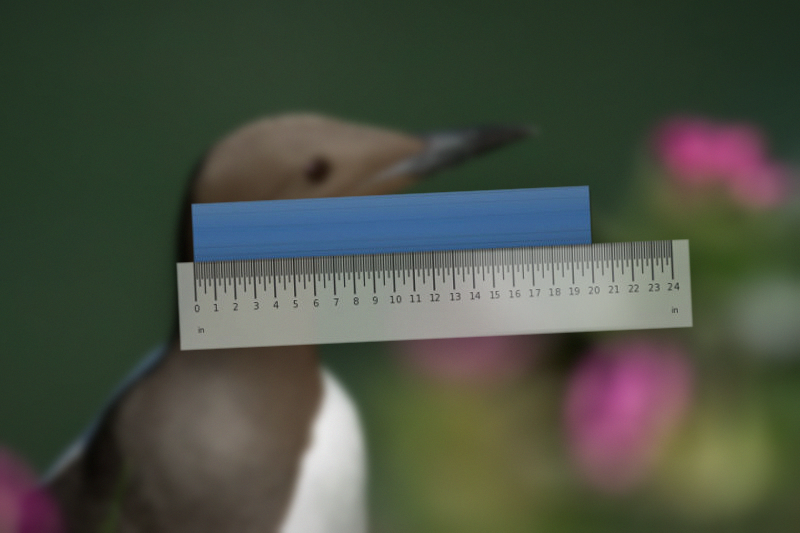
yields 20 in
